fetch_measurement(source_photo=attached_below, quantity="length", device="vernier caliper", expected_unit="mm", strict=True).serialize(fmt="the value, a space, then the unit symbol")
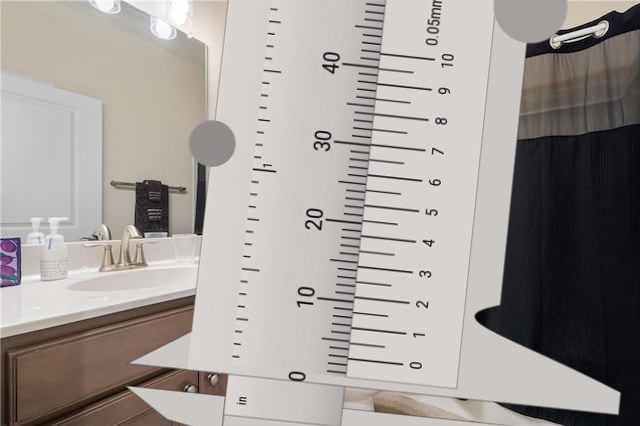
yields 2.8 mm
